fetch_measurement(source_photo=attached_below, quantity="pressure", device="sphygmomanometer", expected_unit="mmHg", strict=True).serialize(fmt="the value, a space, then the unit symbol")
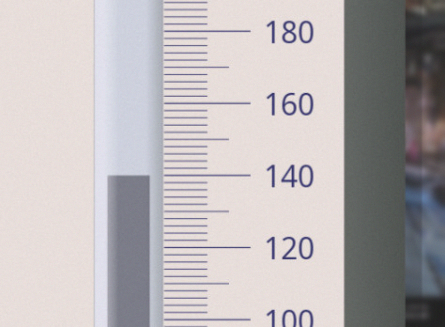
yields 140 mmHg
